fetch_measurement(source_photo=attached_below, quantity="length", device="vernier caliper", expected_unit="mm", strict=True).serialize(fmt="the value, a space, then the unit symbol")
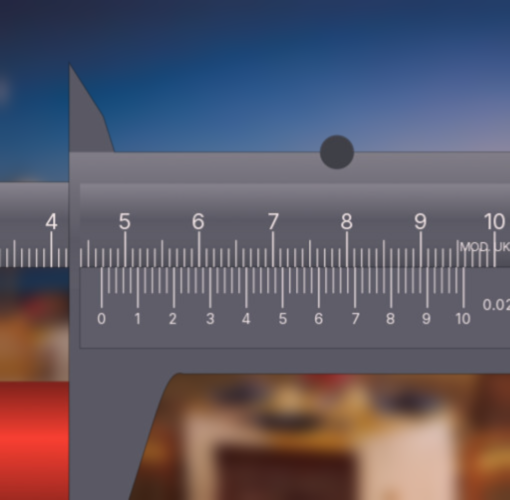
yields 46.8 mm
